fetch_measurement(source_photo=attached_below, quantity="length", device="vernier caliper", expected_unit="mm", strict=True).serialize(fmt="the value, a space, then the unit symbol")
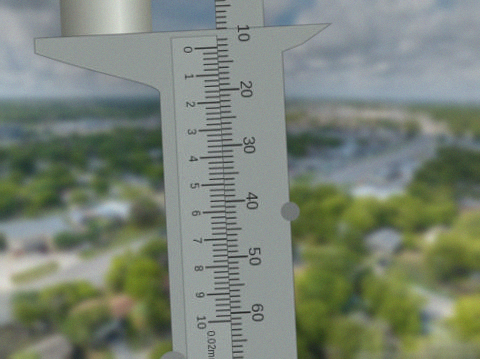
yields 12.4 mm
